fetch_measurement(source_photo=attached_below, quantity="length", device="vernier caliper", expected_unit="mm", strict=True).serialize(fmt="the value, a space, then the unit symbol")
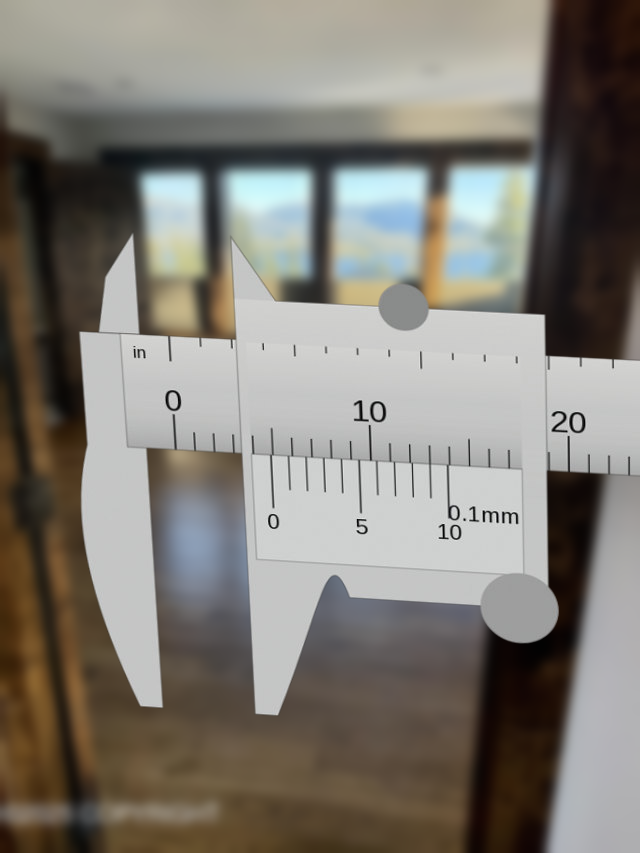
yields 4.9 mm
